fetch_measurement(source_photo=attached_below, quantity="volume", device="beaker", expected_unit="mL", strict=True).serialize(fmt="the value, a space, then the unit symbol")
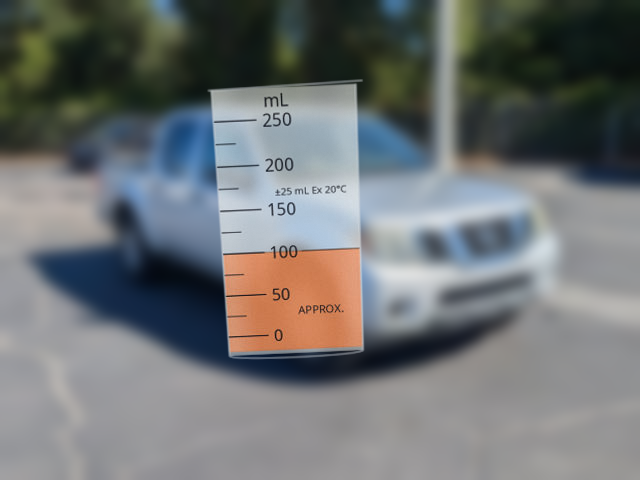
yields 100 mL
